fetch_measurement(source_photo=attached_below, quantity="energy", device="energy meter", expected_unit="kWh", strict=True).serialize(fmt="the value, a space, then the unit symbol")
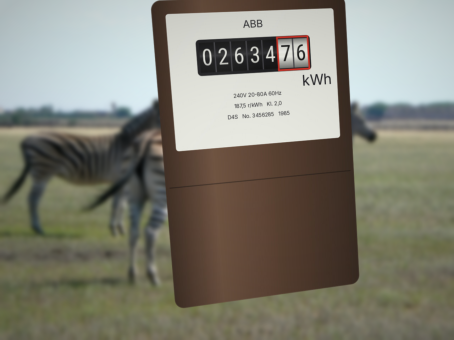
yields 2634.76 kWh
